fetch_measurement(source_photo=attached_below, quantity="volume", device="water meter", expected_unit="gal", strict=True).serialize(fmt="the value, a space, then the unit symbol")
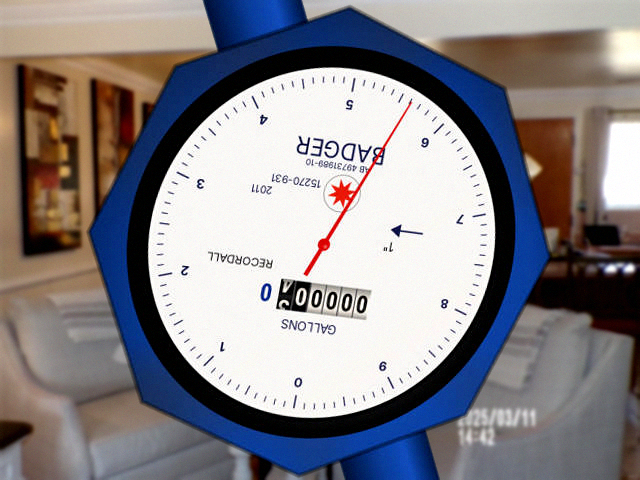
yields 35.6 gal
